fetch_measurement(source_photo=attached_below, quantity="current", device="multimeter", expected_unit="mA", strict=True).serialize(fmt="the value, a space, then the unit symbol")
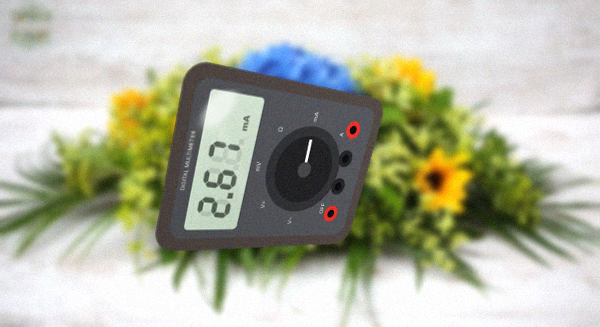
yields 2.67 mA
